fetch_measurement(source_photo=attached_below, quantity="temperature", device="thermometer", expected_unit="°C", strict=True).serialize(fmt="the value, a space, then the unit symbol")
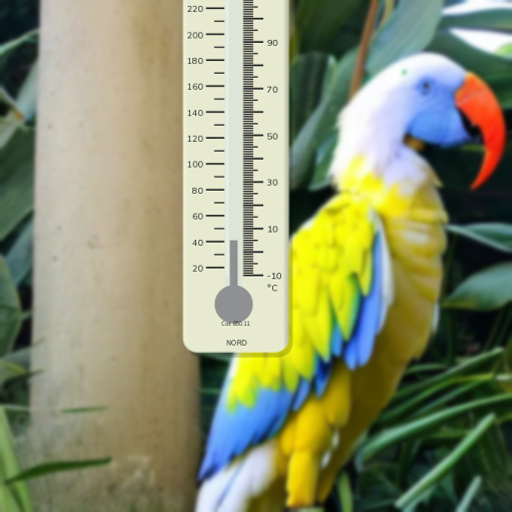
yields 5 °C
